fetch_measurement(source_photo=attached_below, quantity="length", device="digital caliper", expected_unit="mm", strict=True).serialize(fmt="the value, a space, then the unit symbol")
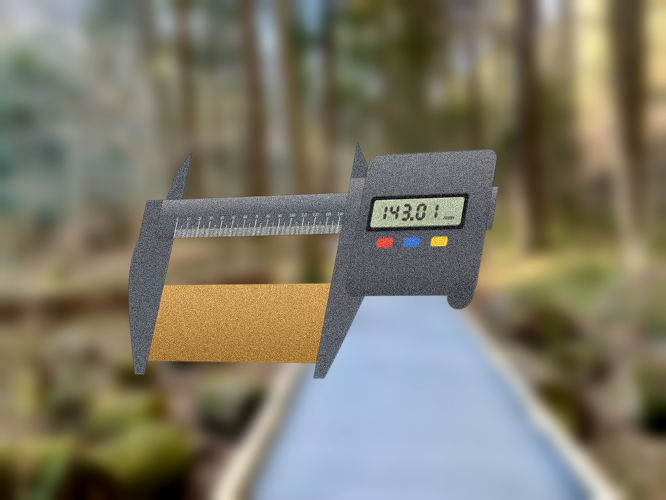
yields 143.01 mm
